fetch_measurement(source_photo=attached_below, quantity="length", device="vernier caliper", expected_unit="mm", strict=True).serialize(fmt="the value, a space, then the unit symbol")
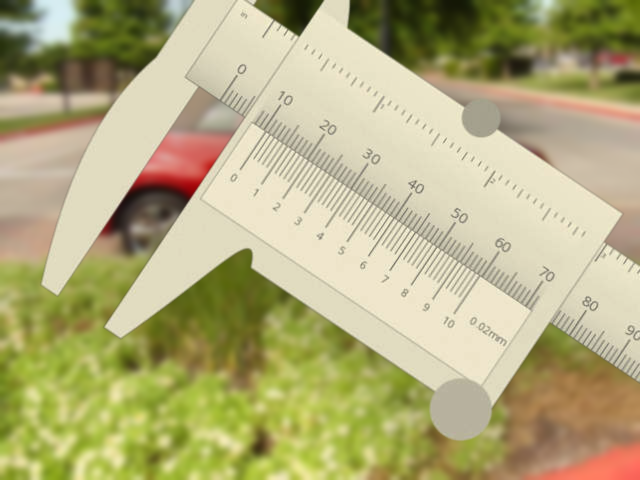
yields 10.5 mm
